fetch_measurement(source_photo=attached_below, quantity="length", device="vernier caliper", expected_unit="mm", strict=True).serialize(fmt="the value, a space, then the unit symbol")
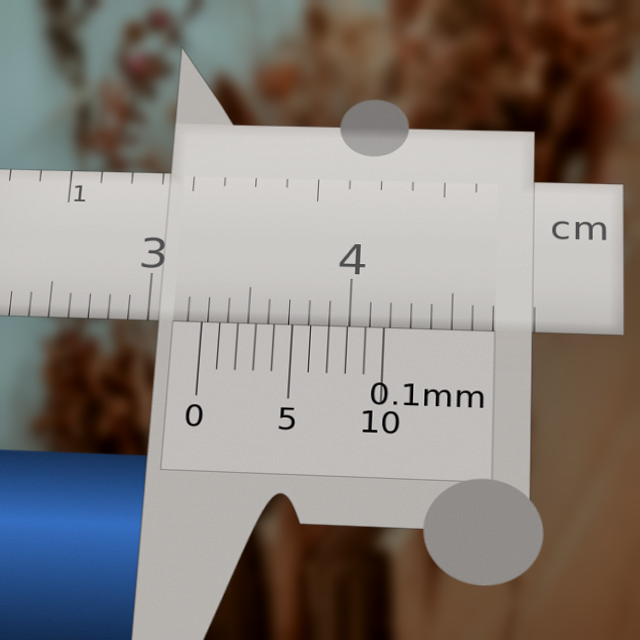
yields 32.7 mm
